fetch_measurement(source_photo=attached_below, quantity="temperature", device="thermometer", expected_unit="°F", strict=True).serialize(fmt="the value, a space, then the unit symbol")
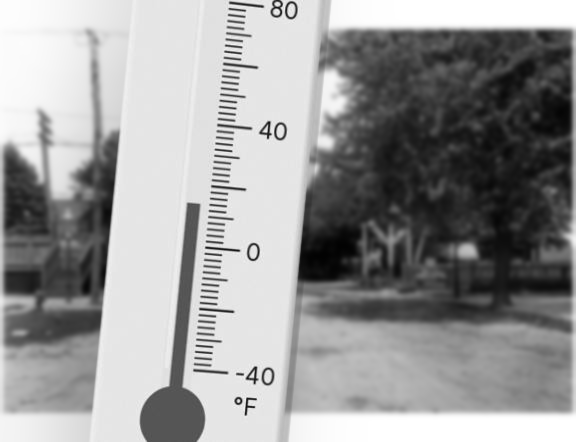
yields 14 °F
